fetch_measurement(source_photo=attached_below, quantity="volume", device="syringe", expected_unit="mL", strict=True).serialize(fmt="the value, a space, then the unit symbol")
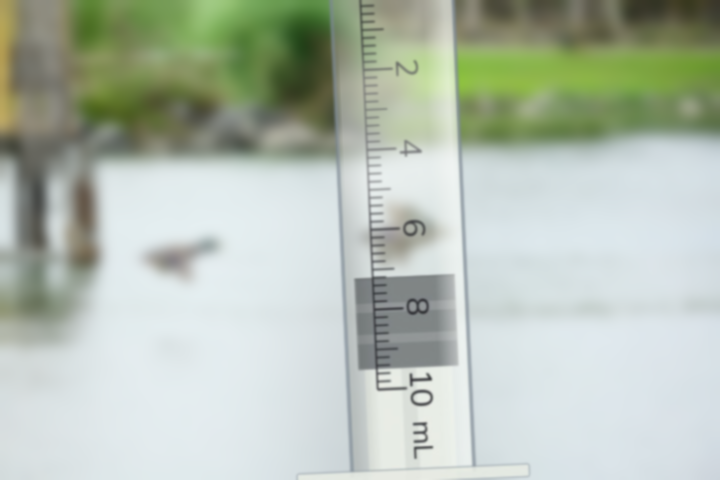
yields 7.2 mL
